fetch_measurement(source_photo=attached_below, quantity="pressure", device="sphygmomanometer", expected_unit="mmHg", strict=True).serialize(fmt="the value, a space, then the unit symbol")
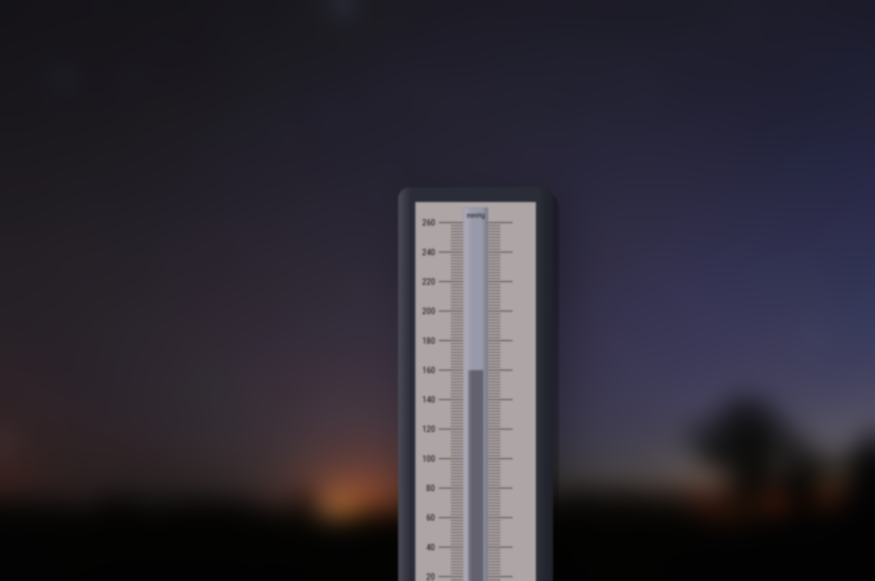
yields 160 mmHg
